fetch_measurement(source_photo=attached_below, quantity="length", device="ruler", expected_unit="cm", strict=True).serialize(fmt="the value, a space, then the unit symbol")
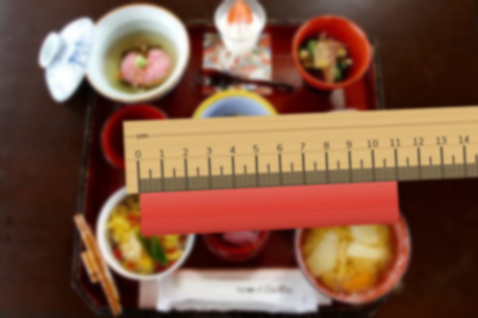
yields 11 cm
